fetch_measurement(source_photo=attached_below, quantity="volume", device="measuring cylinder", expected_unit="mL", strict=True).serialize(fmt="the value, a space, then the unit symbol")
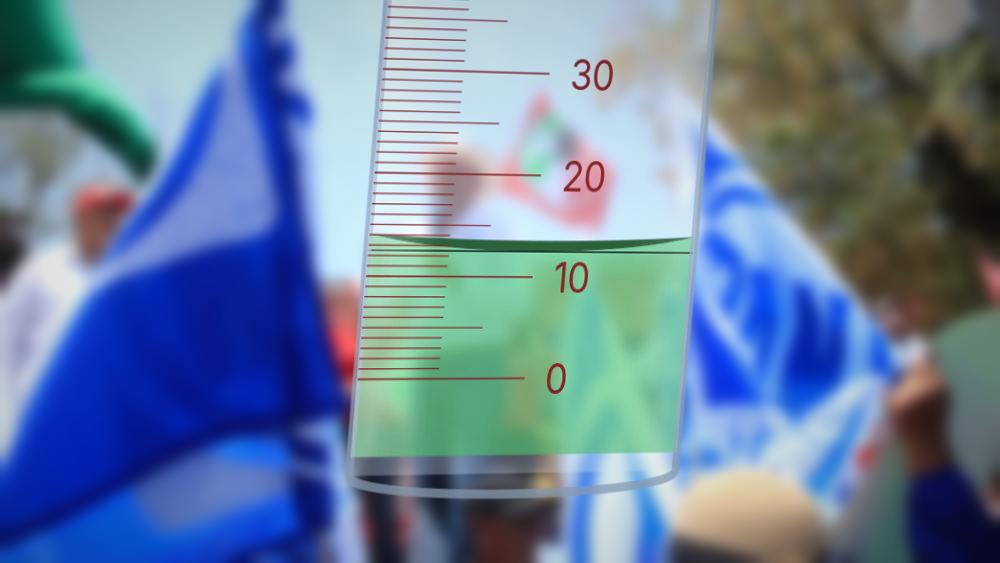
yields 12.5 mL
